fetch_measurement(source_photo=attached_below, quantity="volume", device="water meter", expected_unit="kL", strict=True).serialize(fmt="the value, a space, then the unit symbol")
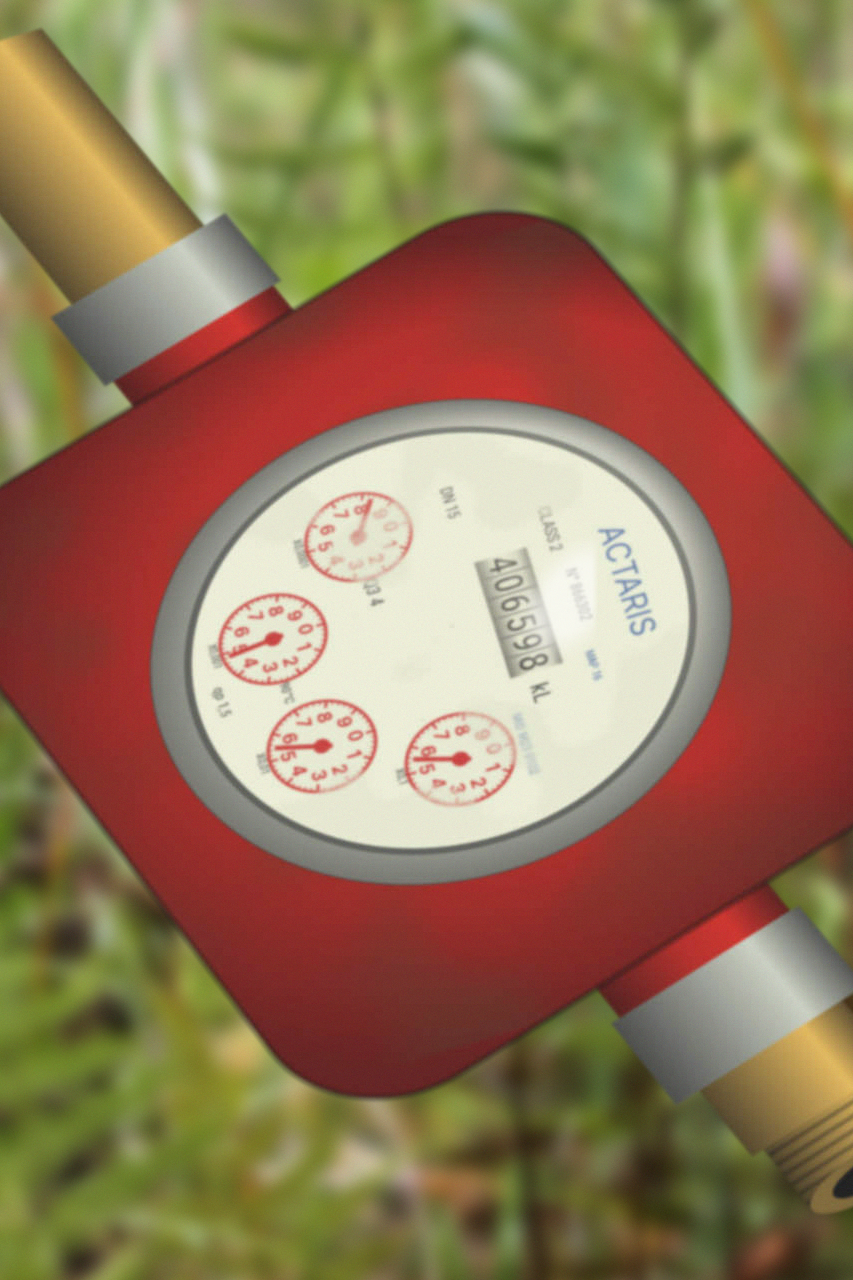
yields 406598.5548 kL
